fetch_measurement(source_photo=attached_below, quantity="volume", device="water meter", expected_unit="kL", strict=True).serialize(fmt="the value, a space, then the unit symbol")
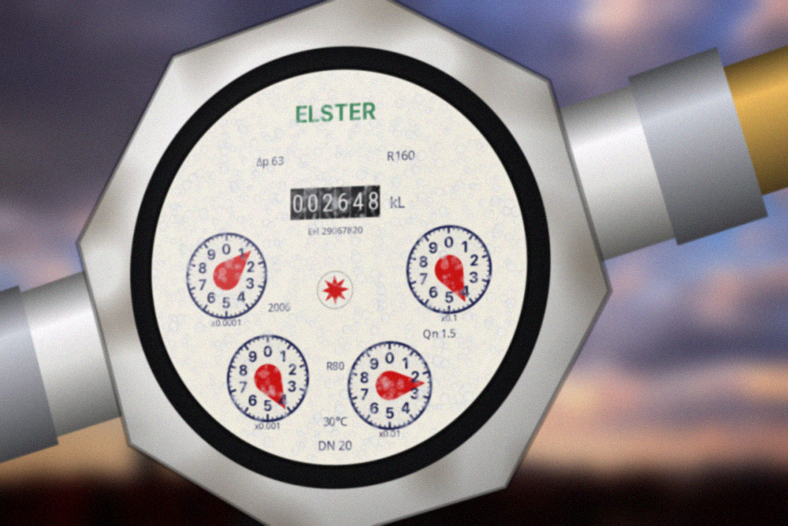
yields 2648.4241 kL
